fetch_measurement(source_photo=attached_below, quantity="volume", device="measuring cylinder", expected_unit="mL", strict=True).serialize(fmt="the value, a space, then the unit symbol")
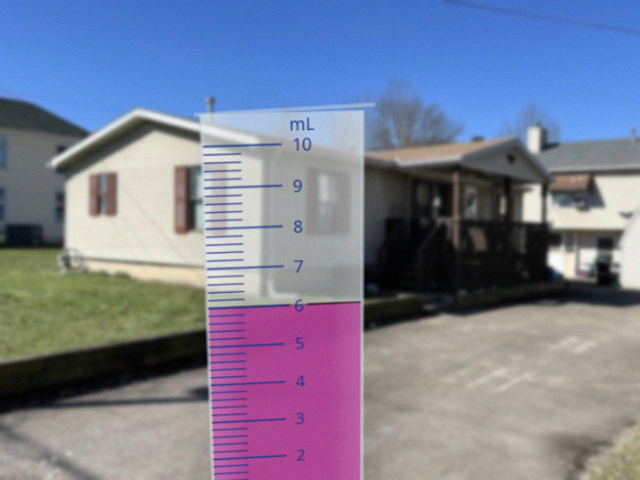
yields 6 mL
